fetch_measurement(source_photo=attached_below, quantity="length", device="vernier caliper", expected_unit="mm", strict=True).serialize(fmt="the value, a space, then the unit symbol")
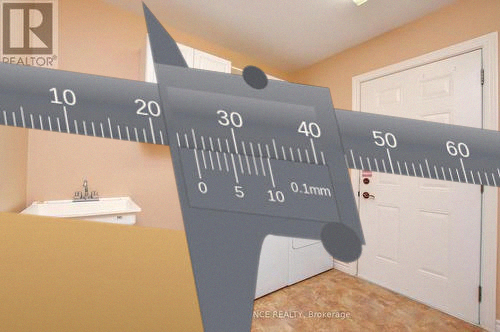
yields 24.8 mm
